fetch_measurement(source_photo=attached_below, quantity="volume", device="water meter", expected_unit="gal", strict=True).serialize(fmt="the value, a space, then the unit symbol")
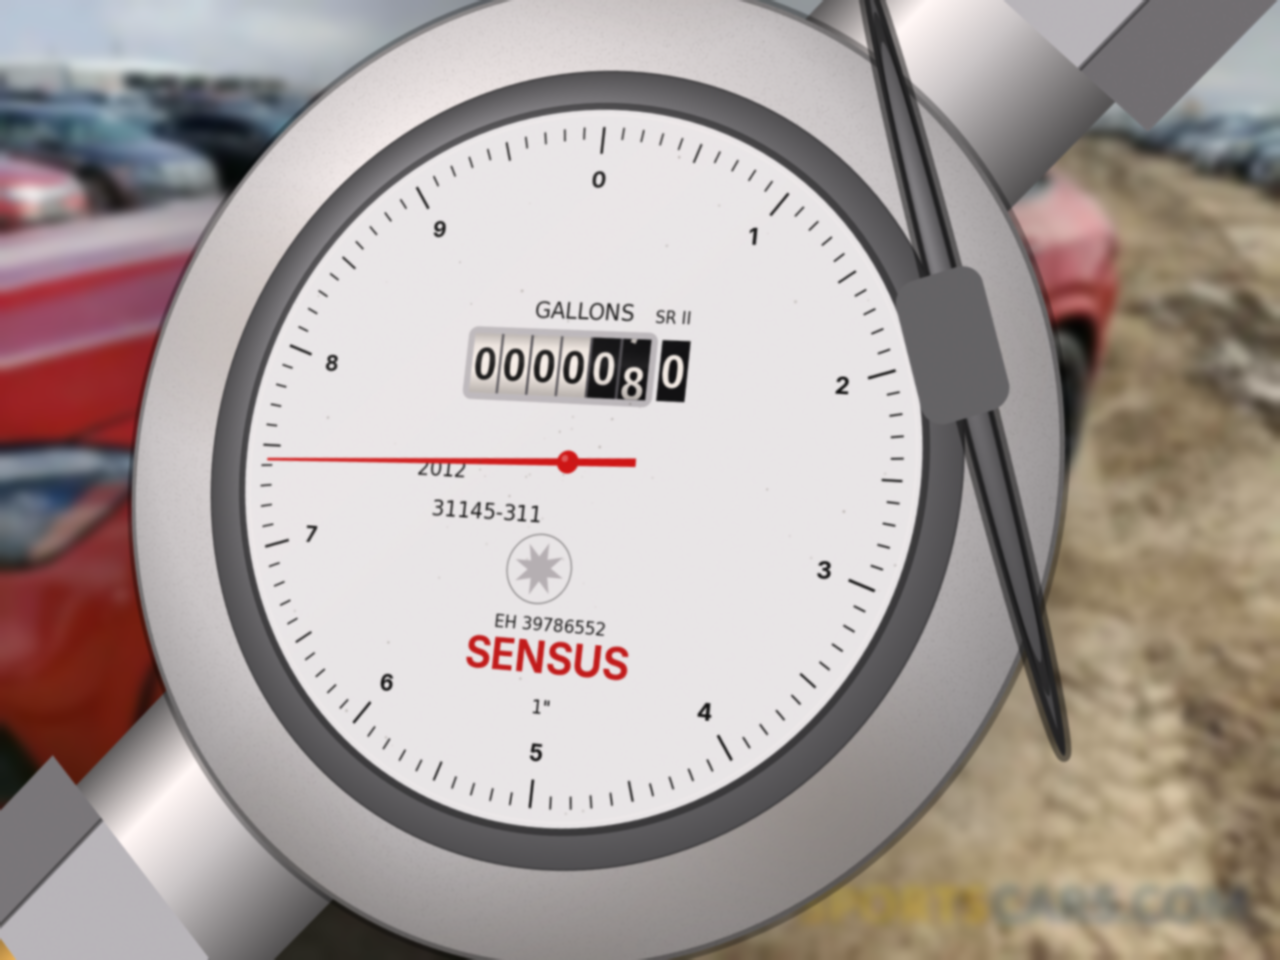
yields 77.4 gal
